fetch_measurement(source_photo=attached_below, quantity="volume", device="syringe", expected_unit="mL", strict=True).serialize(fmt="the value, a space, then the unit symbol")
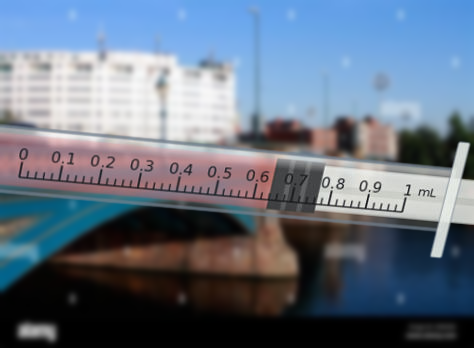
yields 0.64 mL
